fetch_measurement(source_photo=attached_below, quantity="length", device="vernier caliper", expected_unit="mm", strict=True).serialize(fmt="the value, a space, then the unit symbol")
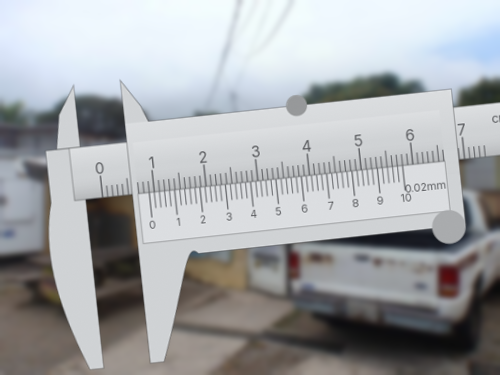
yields 9.0 mm
